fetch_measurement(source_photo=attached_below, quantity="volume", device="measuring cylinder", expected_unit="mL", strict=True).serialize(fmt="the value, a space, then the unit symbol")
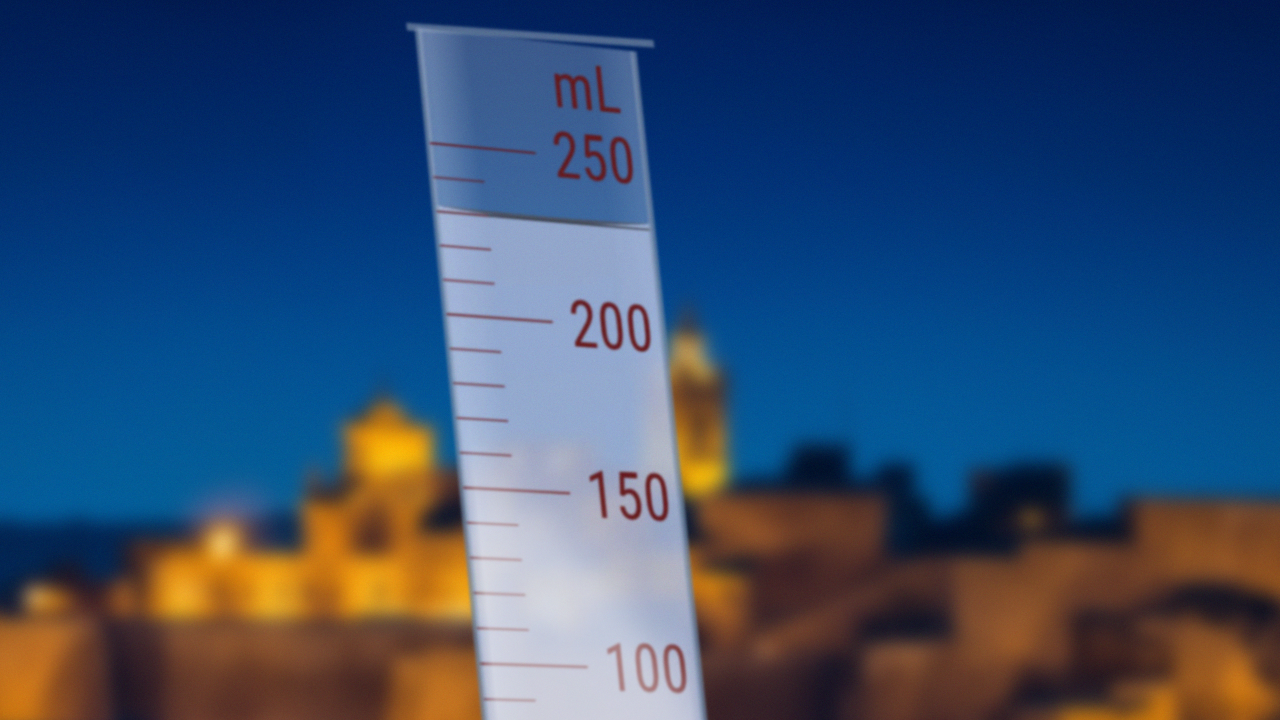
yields 230 mL
